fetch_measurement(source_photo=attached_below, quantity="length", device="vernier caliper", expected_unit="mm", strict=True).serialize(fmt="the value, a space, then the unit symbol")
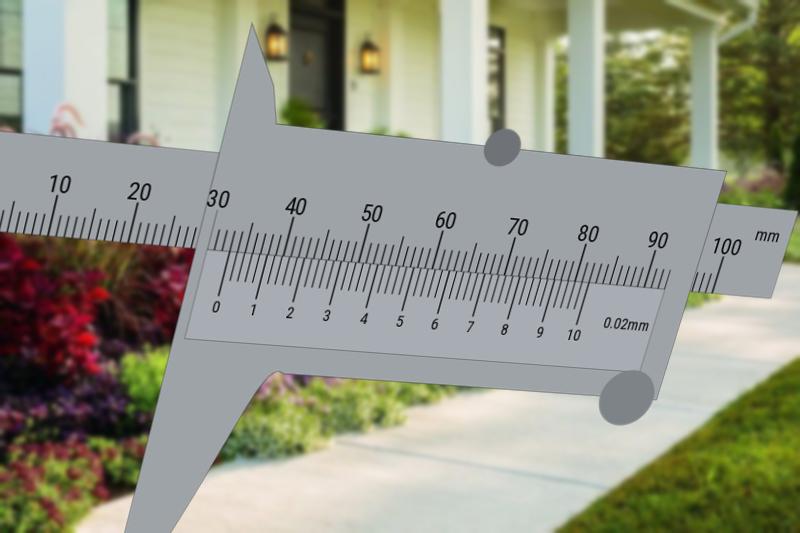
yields 33.0 mm
